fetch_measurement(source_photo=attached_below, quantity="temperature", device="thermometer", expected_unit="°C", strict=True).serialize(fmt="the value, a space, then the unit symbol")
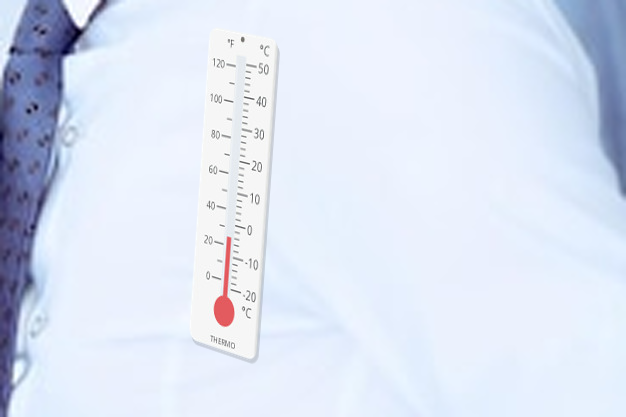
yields -4 °C
